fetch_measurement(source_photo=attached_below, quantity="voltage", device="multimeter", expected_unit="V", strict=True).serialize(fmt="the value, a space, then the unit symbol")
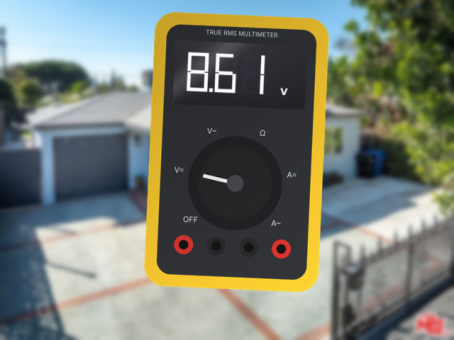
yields 8.61 V
